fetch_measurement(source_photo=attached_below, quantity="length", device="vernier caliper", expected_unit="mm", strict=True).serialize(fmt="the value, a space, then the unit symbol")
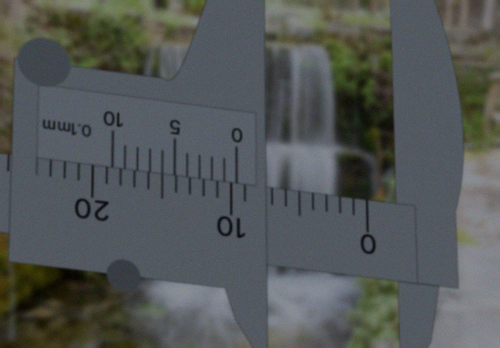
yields 9.6 mm
